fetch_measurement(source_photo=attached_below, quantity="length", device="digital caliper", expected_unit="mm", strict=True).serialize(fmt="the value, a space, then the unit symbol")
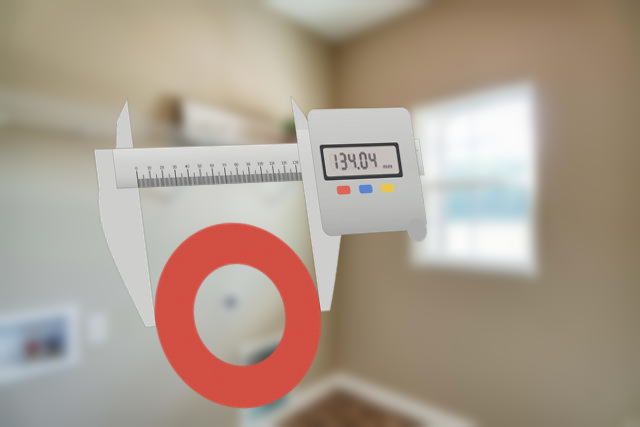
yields 134.04 mm
